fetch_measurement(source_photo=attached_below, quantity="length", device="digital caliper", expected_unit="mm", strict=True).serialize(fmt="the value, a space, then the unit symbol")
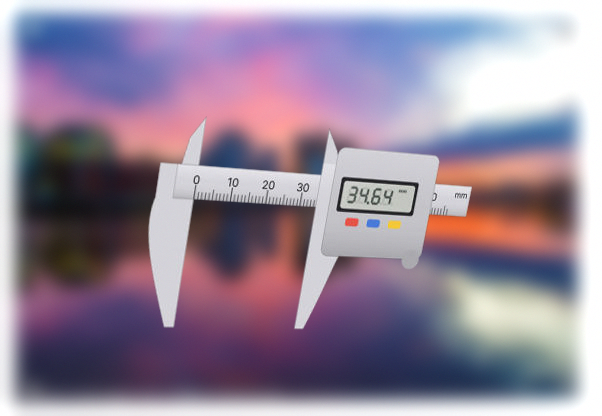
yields 34.64 mm
